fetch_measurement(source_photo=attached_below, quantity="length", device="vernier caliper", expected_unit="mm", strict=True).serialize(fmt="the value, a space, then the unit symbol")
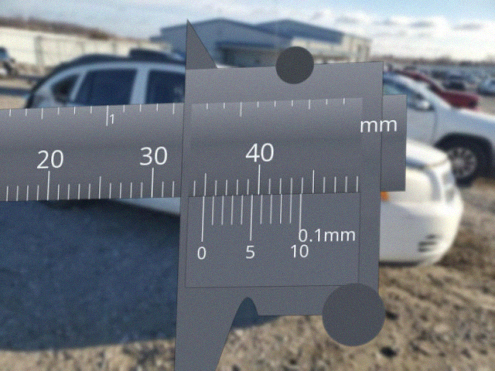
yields 34.9 mm
